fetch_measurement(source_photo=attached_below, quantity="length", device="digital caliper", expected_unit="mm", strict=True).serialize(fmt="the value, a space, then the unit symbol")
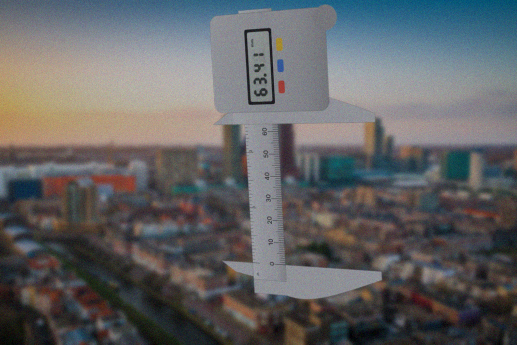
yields 63.41 mm
